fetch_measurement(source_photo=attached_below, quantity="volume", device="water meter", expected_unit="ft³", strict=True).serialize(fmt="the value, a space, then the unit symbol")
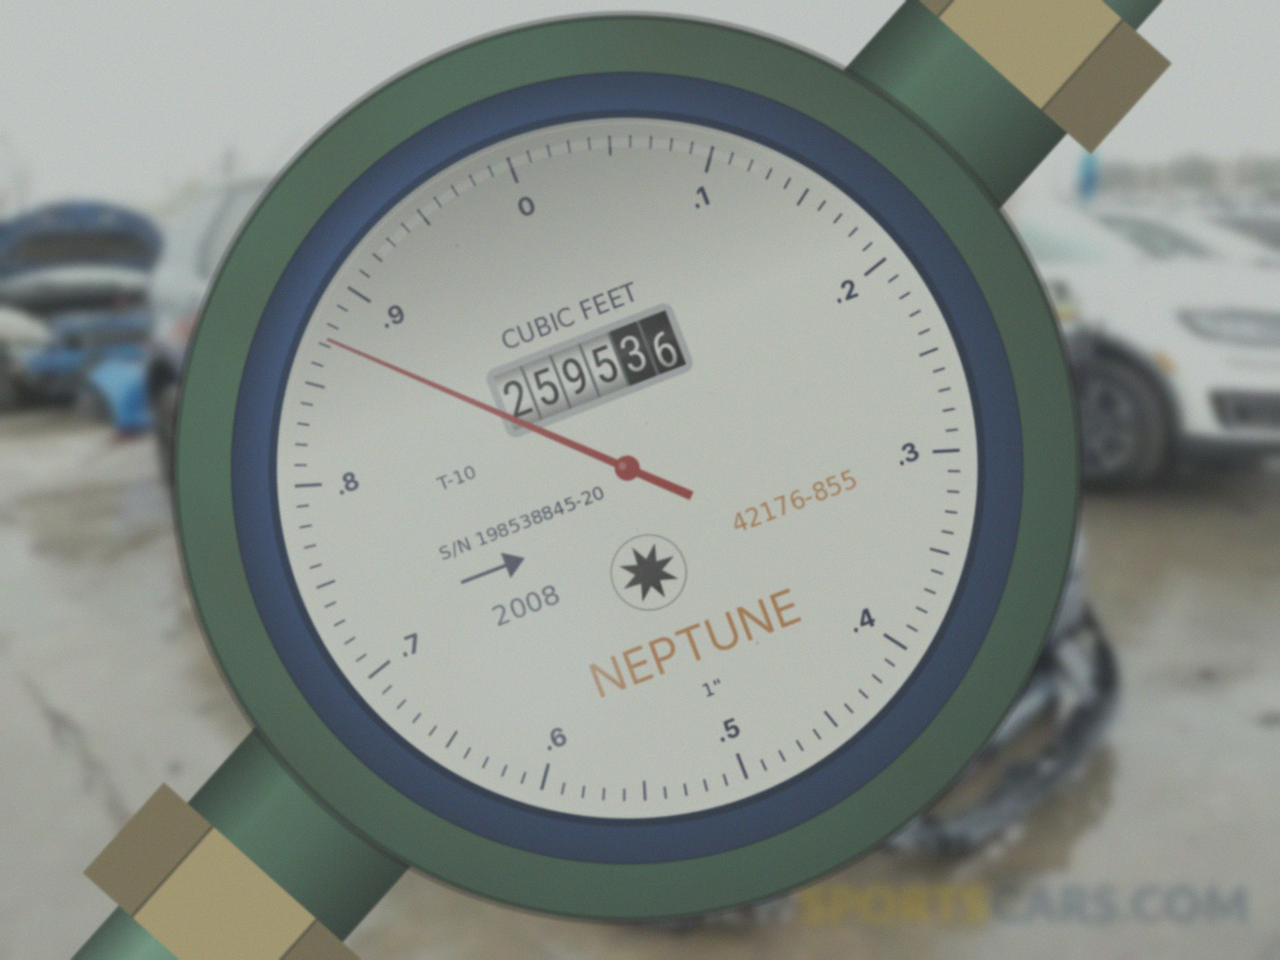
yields 259535.87 ft³
